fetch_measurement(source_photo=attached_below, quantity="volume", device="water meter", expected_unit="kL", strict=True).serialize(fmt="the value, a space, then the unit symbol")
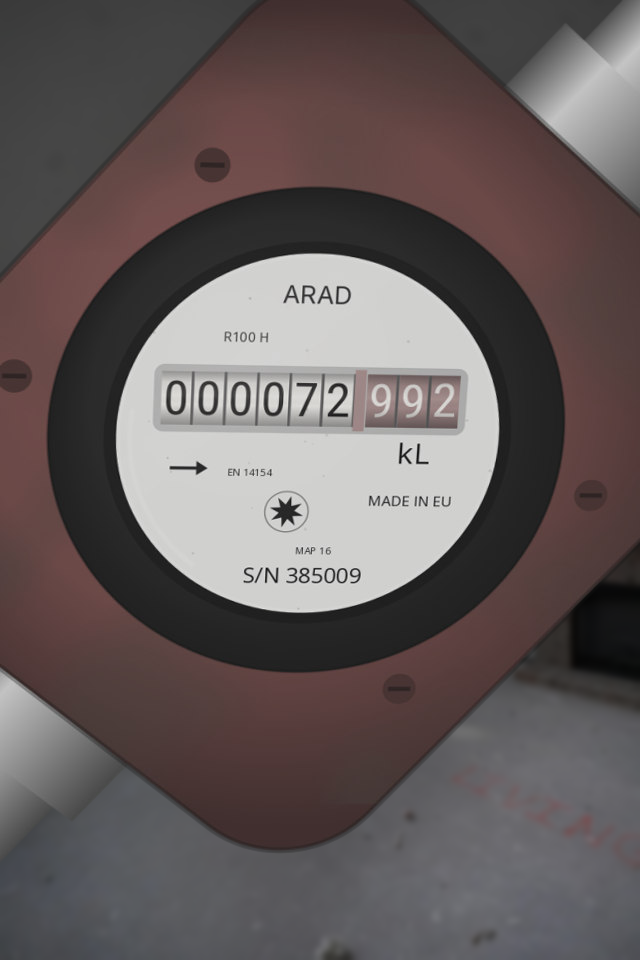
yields 72.992 kL
